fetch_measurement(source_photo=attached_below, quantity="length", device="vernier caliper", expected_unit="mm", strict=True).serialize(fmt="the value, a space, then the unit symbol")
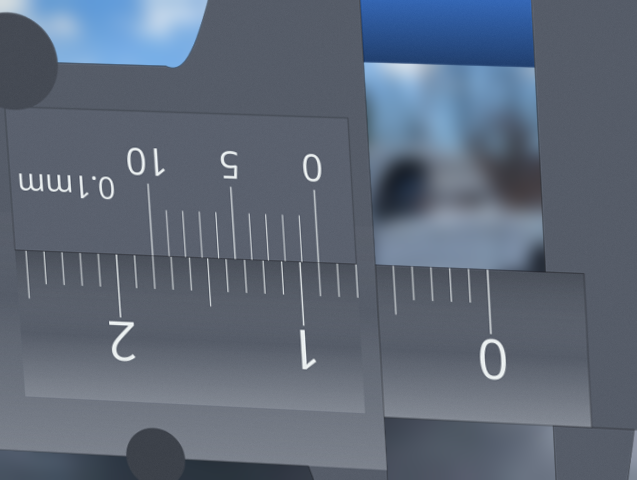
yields 9.0 mm
